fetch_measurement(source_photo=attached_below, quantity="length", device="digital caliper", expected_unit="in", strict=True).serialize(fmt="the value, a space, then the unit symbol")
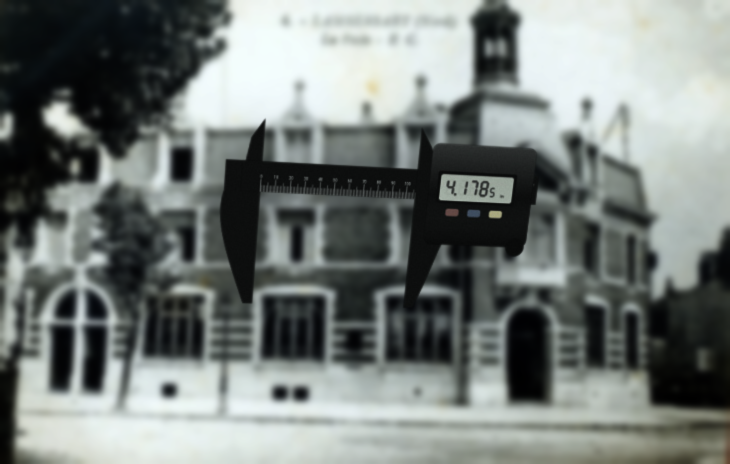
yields 4.1785 in
